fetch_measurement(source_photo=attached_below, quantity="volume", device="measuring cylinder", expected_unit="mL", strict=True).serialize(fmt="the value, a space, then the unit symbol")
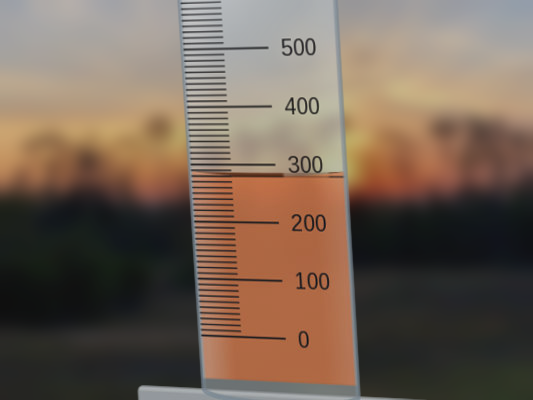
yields 280 mL
